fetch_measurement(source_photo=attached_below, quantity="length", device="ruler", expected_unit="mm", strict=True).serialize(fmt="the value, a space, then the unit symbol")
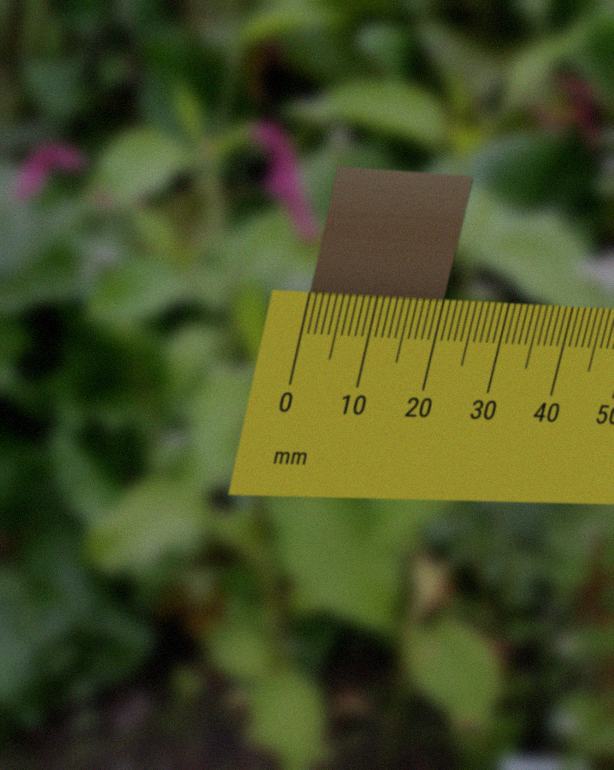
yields 20 mm
